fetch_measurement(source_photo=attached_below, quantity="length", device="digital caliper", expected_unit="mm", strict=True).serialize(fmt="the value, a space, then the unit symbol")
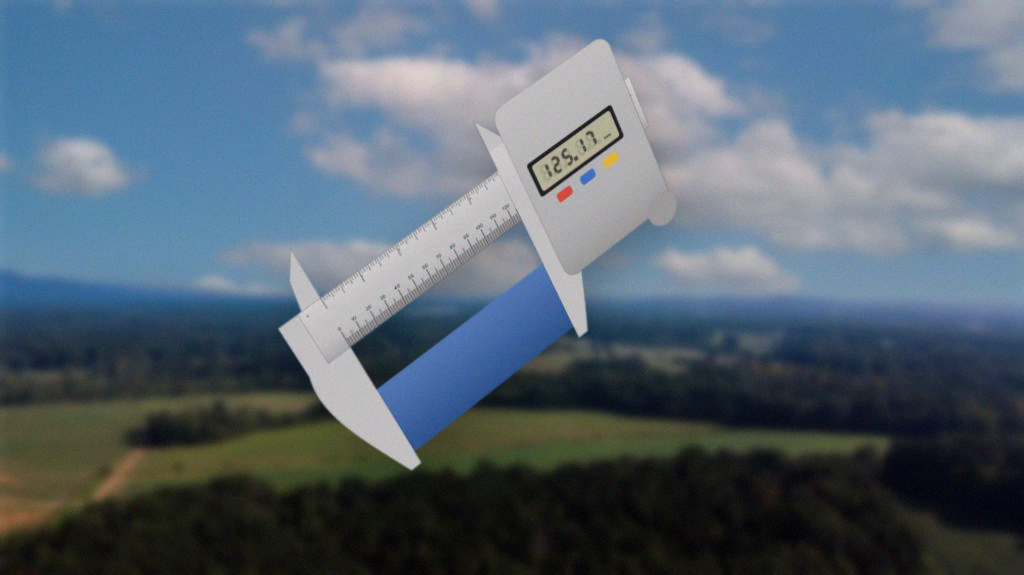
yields 125.17 mm
